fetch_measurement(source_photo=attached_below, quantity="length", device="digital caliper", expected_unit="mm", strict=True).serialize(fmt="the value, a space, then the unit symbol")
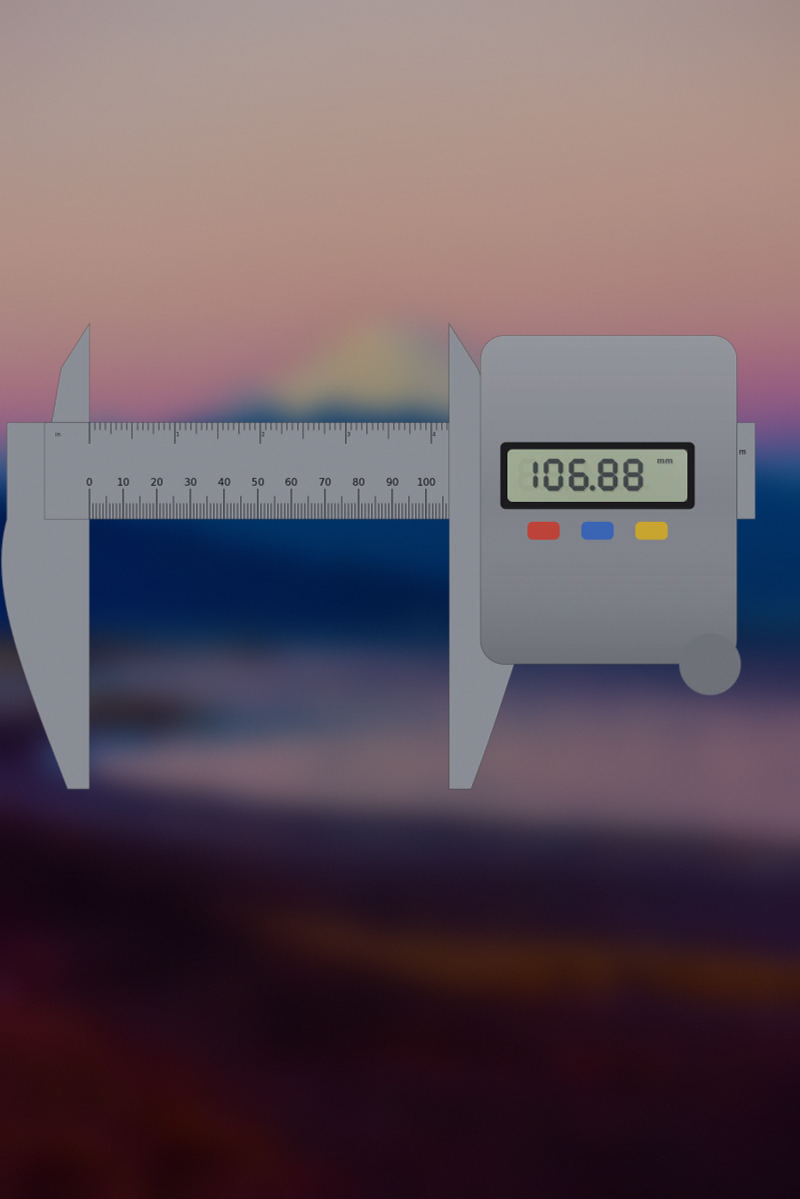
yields 106.88 mm
